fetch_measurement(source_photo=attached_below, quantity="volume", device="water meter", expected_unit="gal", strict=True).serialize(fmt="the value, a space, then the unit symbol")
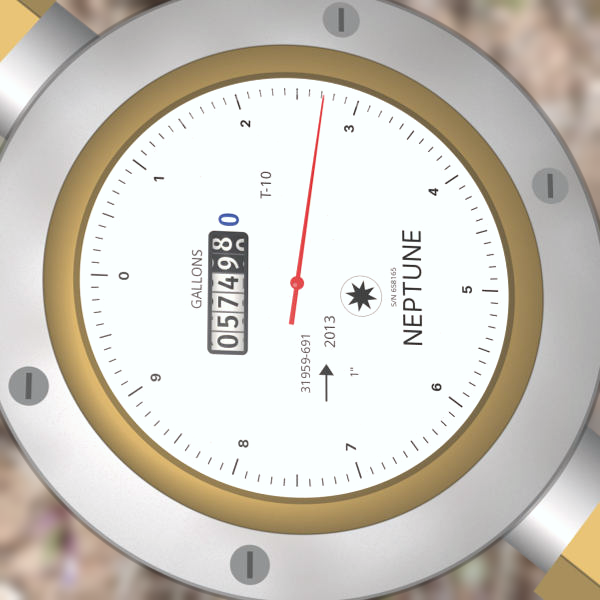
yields 574982.7 gal
